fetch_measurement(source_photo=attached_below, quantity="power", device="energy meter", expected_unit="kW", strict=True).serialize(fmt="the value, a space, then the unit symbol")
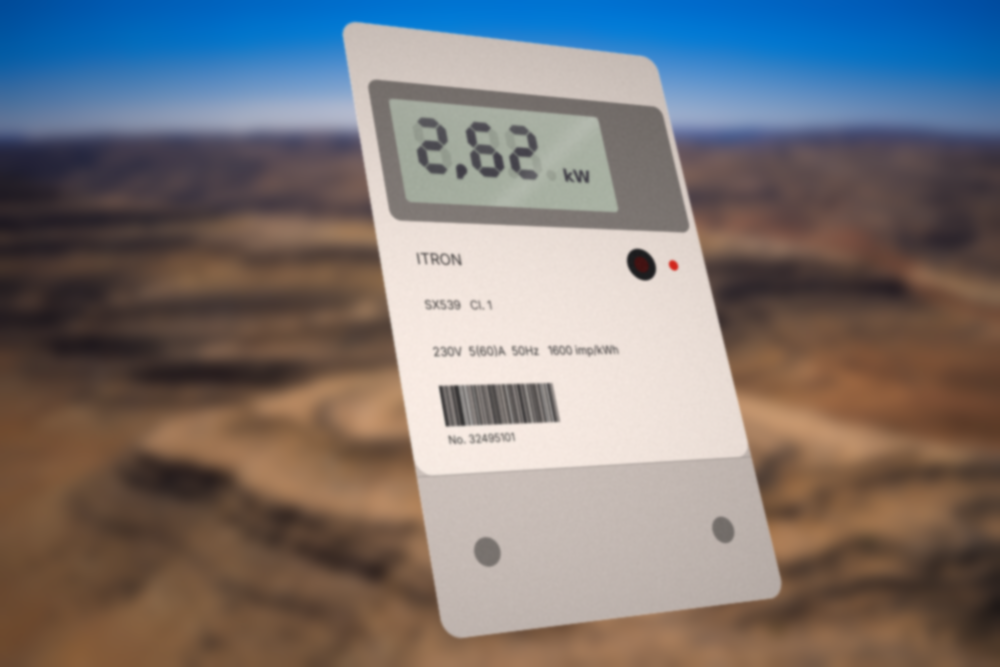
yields 2.62 kW
